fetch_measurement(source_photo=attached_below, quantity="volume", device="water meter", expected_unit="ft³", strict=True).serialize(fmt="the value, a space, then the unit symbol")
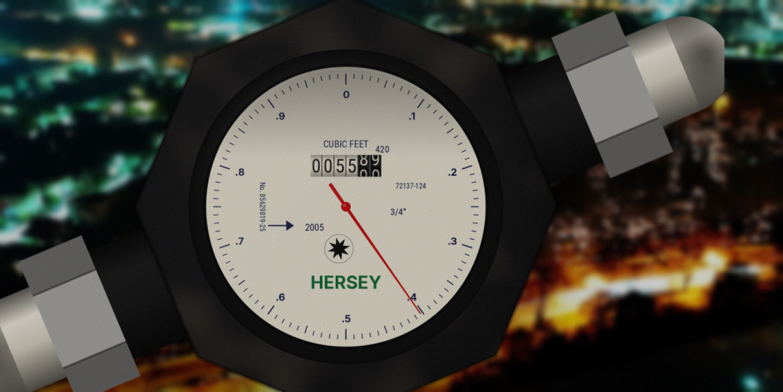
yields 5589.40 ft³
